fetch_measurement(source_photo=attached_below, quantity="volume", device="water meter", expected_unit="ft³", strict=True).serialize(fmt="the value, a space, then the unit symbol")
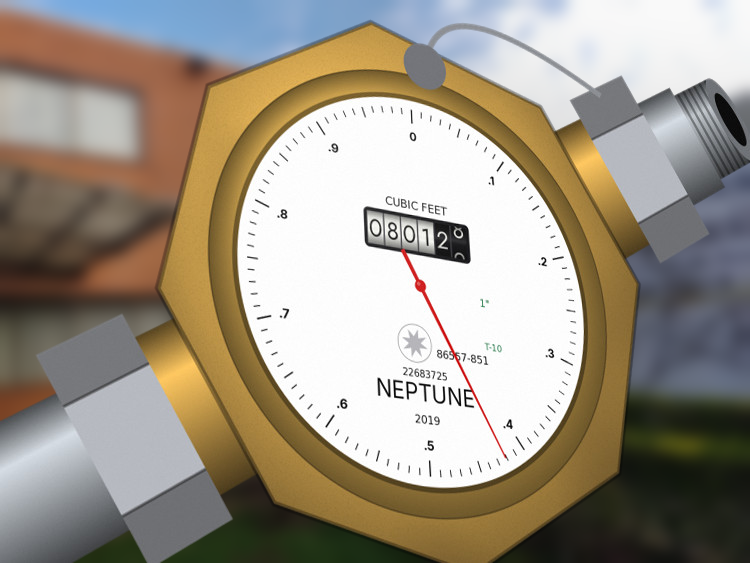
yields 80128.42 ft³
